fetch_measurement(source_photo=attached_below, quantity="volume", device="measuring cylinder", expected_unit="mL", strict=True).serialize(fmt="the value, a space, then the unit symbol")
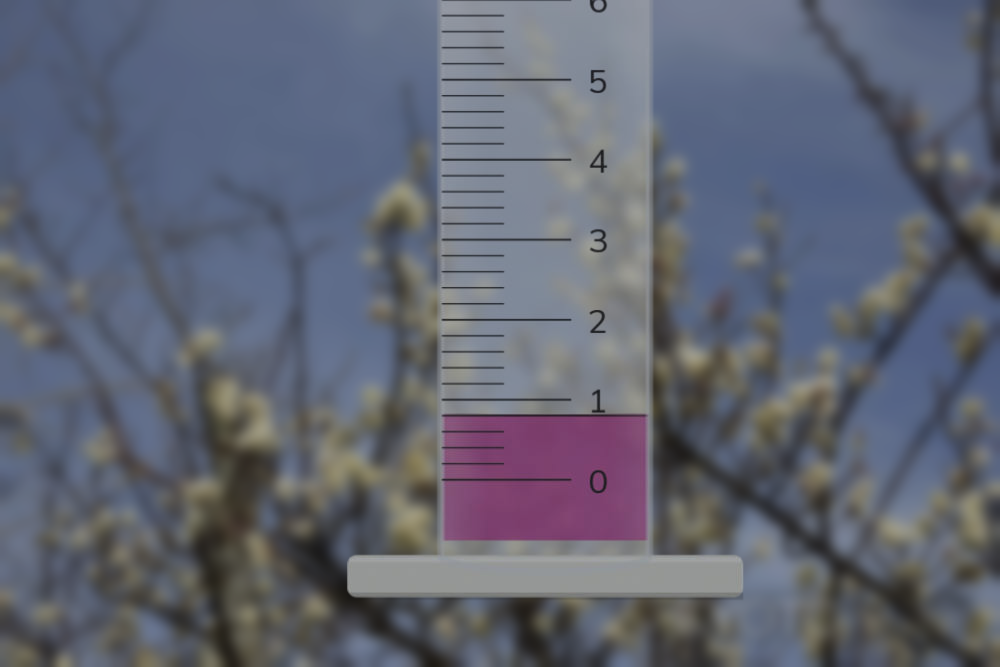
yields 0.8 mL
